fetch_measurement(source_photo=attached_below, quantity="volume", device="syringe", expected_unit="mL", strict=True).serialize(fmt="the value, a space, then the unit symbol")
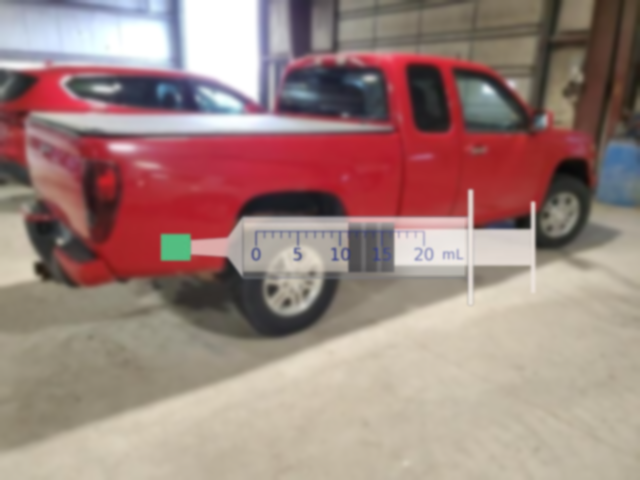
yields 11 mL
